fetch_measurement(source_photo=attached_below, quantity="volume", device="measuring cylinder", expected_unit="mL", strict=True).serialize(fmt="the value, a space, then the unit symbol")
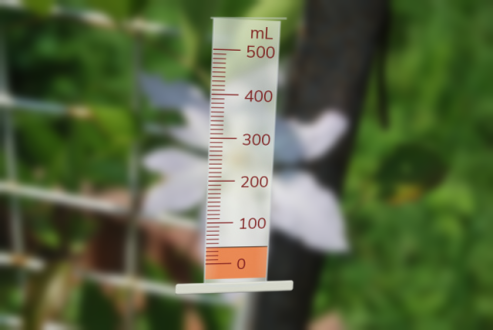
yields 40 mL
